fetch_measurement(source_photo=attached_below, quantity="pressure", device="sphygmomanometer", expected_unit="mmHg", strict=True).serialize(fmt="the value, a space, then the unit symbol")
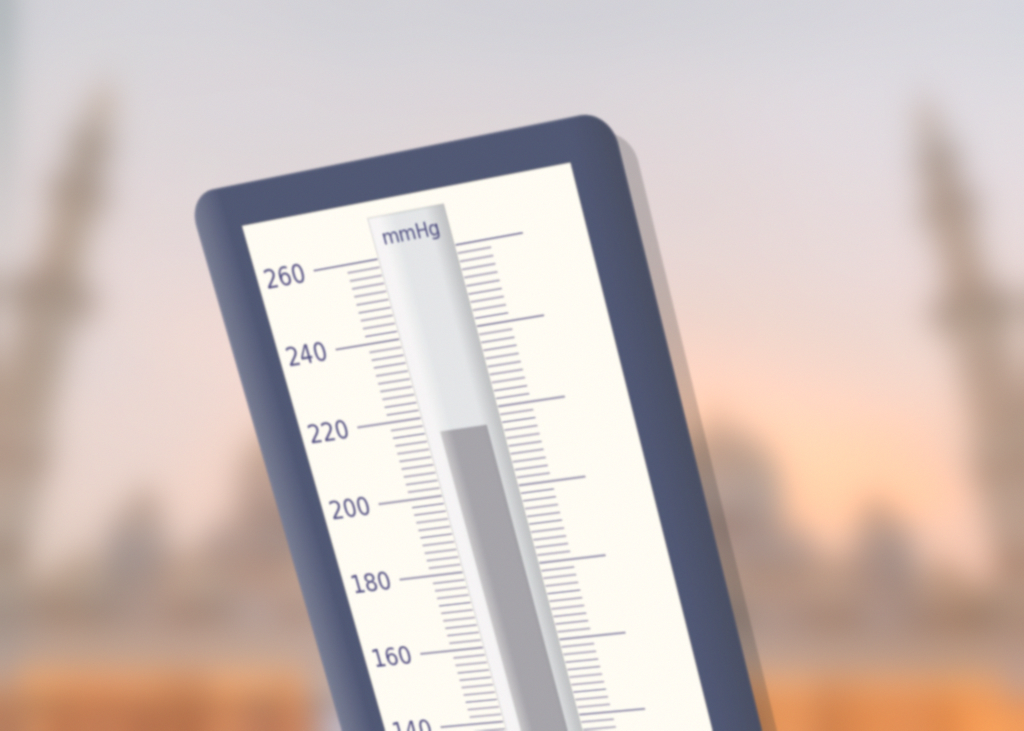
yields 216 mmHg
